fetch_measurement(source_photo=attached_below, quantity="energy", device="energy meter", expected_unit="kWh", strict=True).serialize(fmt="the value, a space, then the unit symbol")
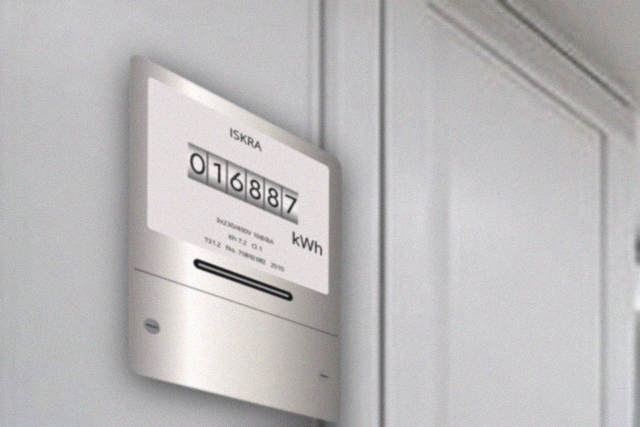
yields 16887 kWh
